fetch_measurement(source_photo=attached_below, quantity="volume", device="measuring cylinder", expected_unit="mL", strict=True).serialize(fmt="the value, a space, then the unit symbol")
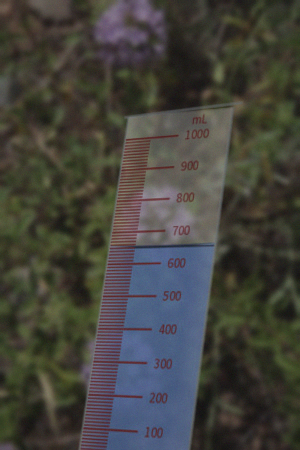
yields 650 mL
